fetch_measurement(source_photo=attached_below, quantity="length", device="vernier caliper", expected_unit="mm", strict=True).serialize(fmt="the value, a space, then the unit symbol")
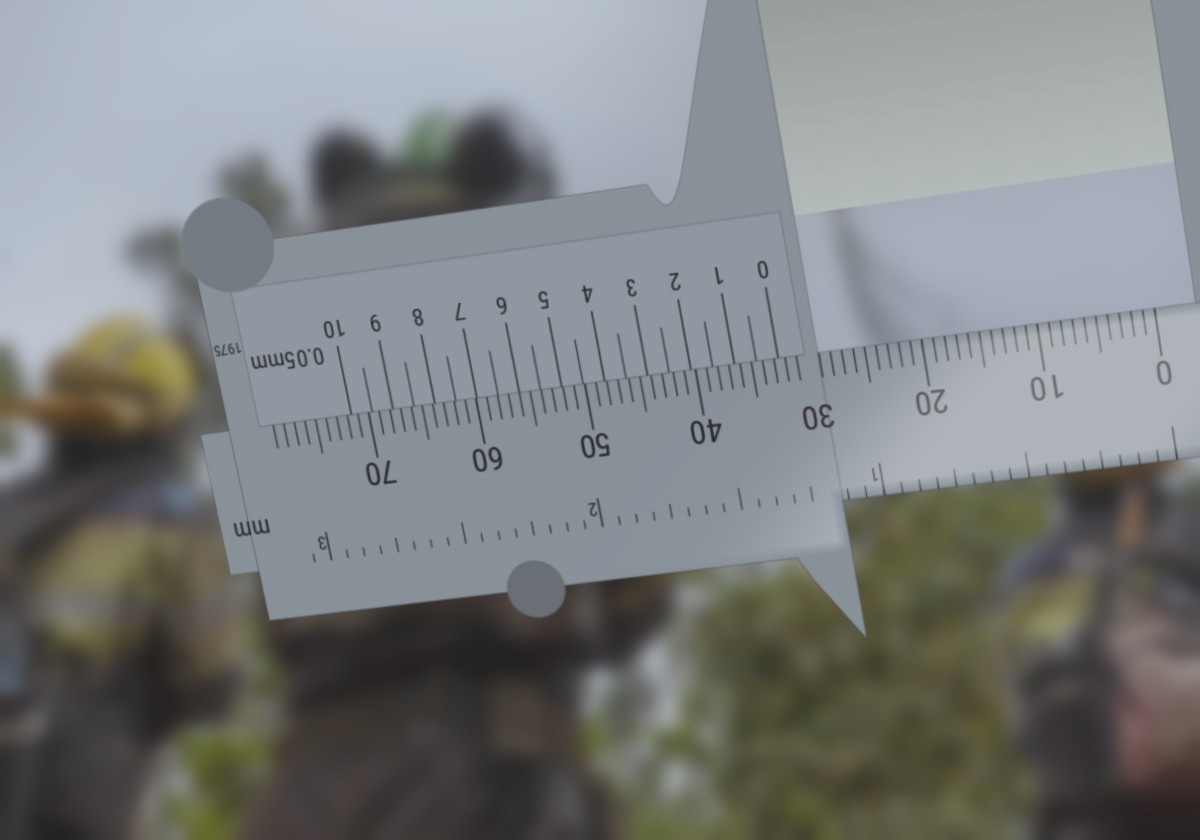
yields 32.6 mm
